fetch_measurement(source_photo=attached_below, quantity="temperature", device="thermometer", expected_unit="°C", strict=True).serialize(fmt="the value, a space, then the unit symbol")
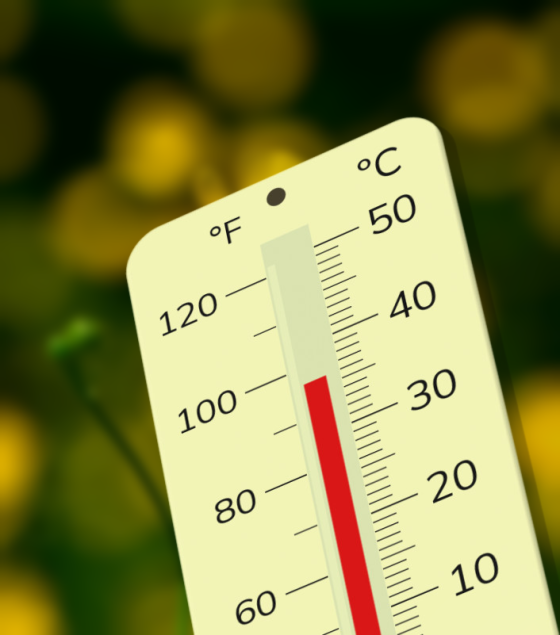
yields 36 °C
